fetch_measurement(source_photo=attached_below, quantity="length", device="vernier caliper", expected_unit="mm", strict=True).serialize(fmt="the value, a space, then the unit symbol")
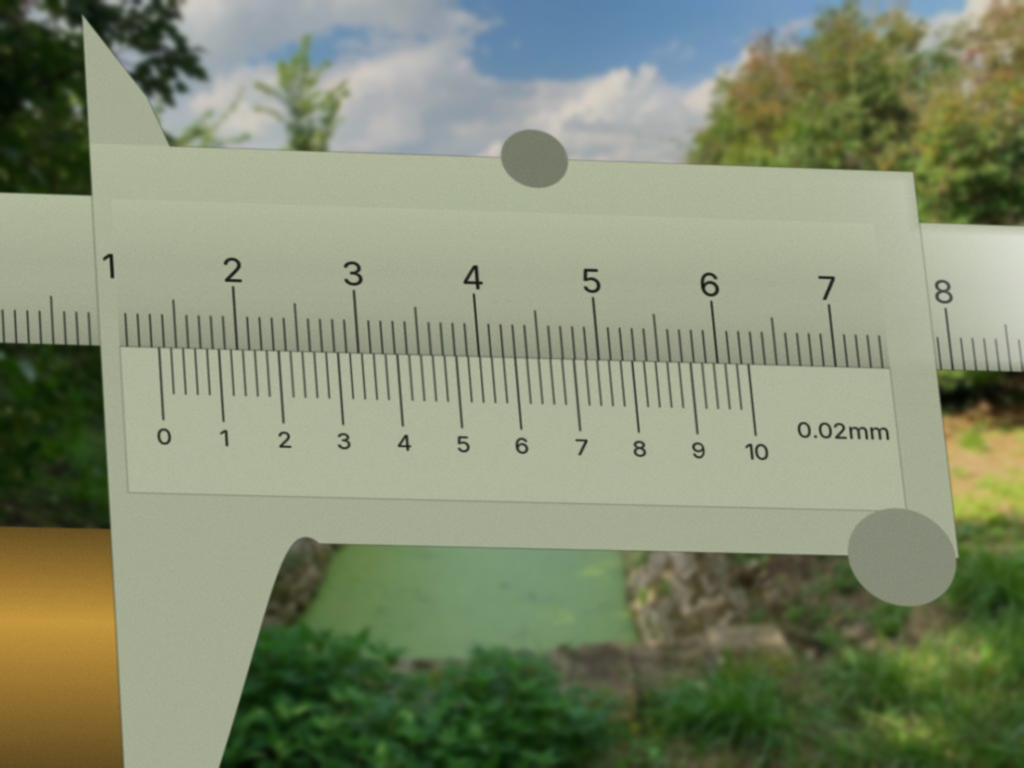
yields 13.6 mm
